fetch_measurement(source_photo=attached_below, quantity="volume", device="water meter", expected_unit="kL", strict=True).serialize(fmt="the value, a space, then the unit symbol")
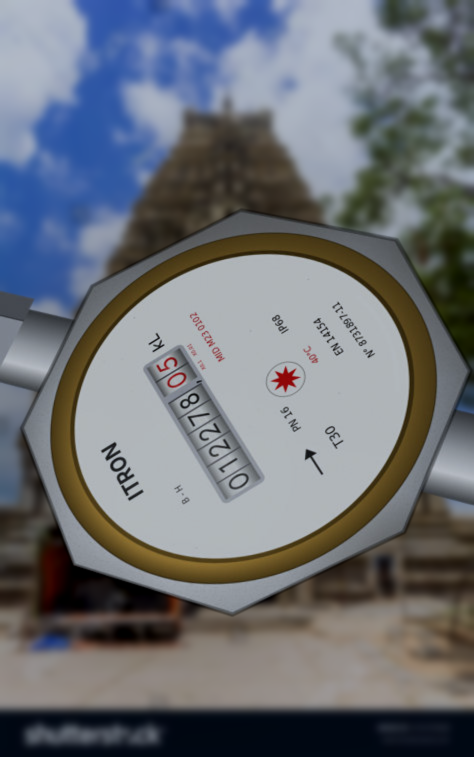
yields 12278.05 kL
